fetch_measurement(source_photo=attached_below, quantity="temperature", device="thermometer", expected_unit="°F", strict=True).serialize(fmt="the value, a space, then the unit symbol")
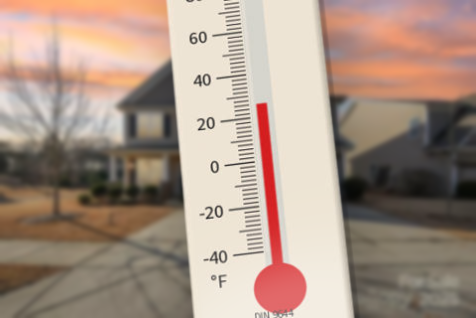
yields 26 °F
